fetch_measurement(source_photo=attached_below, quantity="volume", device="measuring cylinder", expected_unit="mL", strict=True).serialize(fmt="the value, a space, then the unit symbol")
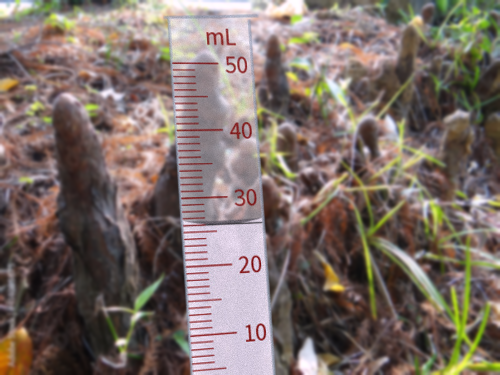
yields 26 mL
